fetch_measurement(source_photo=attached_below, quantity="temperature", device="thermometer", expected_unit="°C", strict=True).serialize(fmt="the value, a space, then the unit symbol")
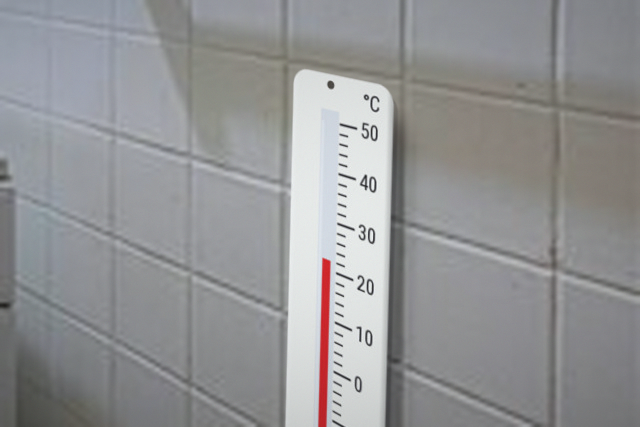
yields 22 °C
